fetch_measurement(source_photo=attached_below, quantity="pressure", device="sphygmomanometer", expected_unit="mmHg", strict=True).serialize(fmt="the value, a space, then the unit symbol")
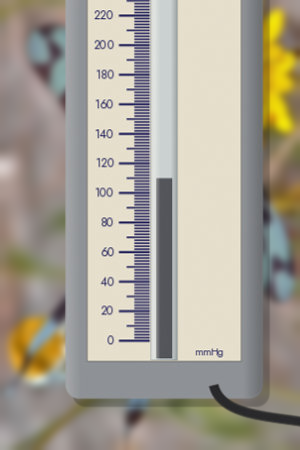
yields 110 mmHg
